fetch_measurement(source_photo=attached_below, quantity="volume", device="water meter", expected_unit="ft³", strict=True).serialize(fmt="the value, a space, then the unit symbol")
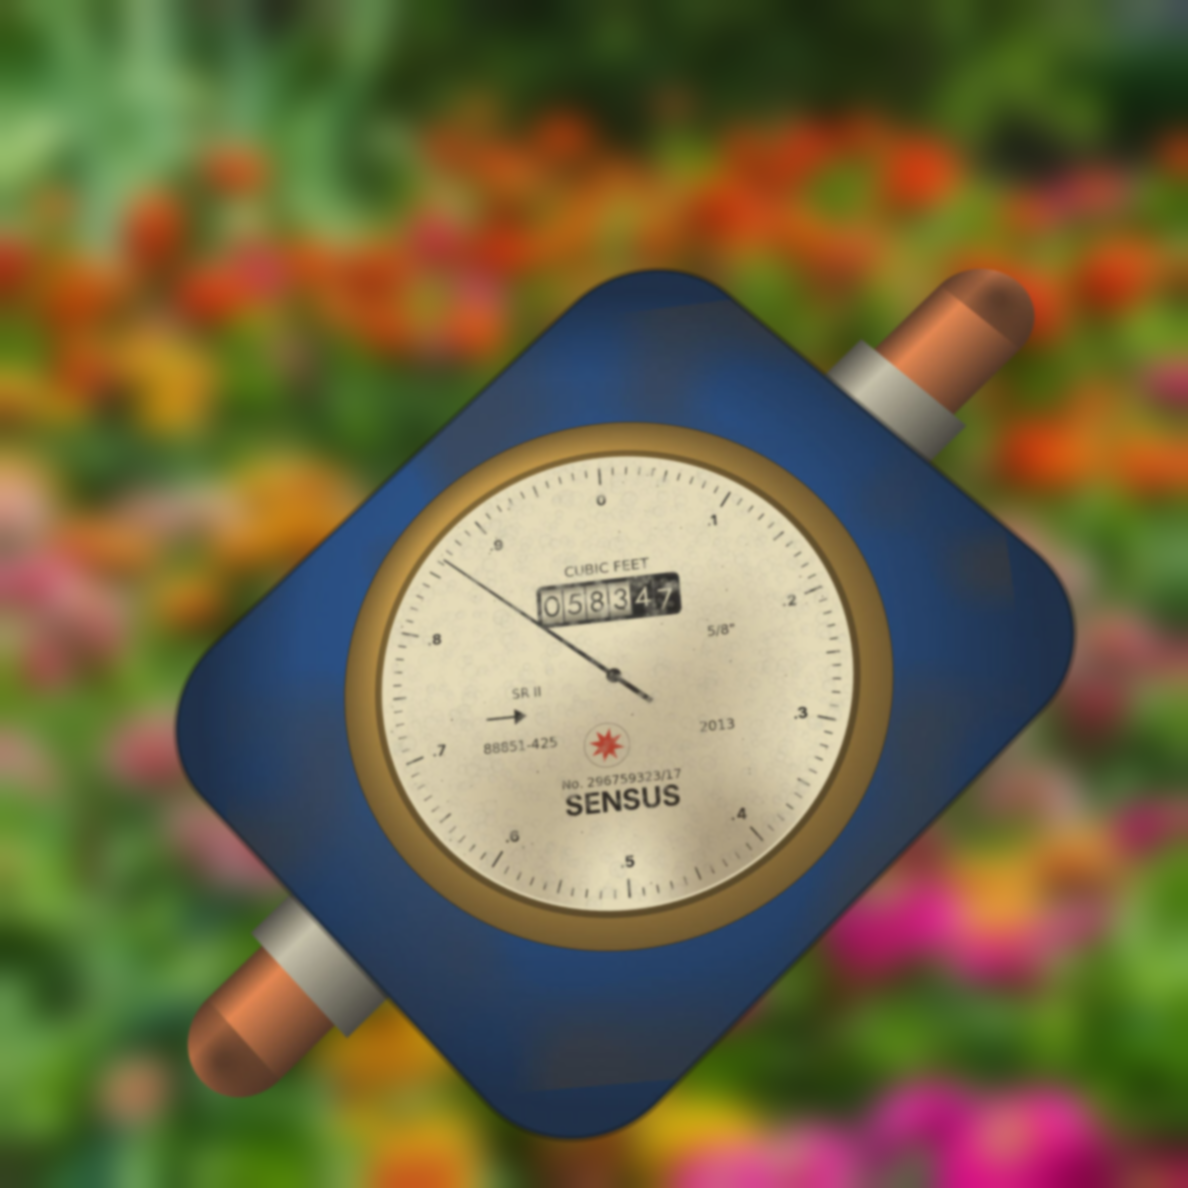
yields 58346.86 ft³
